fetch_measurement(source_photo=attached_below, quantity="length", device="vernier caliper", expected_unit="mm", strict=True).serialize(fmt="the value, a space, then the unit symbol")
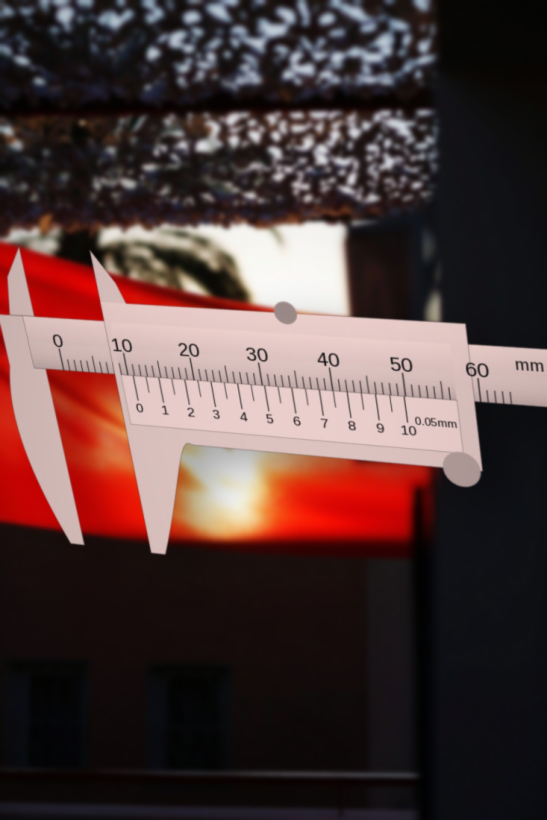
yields 10.8 mm
